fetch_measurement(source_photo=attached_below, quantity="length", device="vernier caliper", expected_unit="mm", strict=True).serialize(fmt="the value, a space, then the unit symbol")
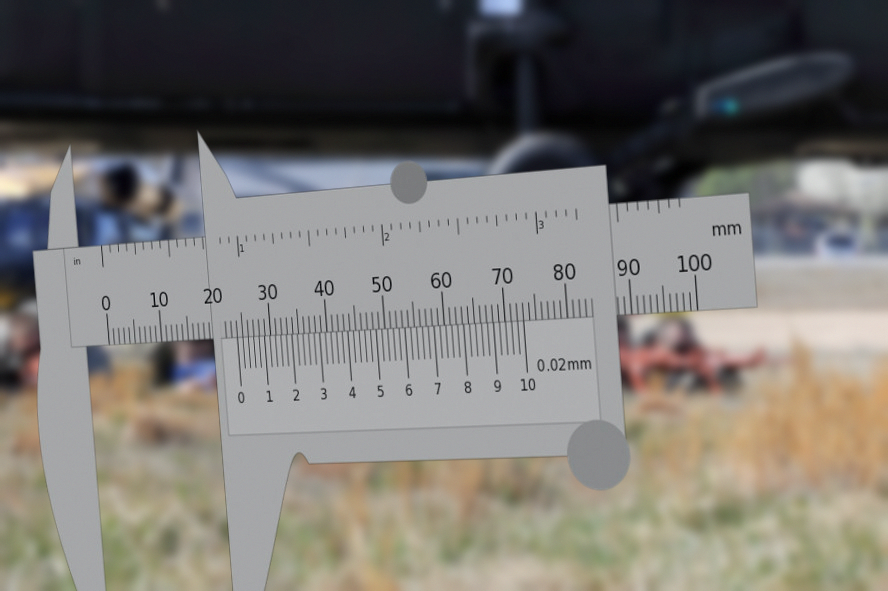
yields 24.0 mm
